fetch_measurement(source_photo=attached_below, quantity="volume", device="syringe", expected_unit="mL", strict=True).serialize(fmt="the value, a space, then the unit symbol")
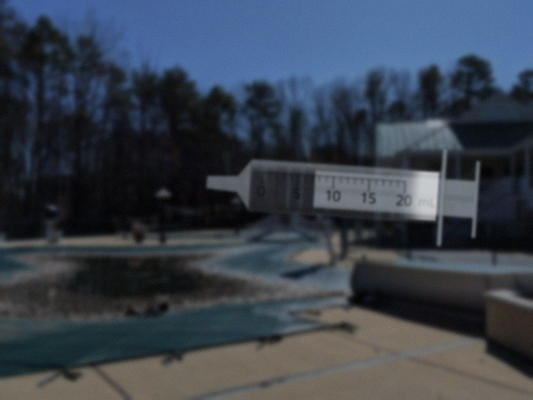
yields 2 mL
